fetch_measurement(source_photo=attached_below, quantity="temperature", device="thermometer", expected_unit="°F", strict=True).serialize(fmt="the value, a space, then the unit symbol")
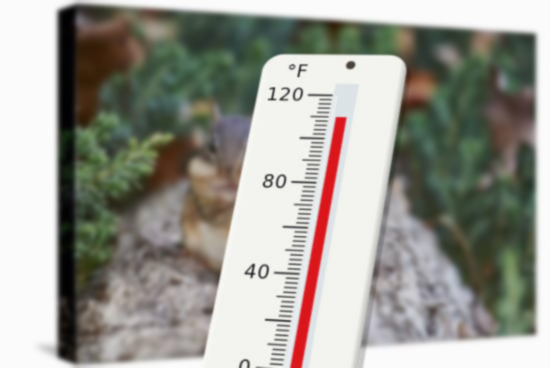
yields 110 °F
